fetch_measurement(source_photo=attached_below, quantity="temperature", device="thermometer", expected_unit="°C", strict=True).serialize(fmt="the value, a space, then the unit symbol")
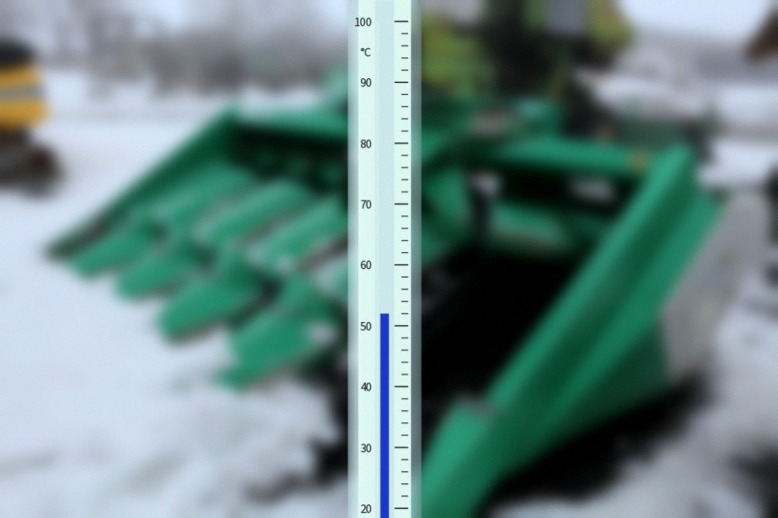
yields 52 °C
